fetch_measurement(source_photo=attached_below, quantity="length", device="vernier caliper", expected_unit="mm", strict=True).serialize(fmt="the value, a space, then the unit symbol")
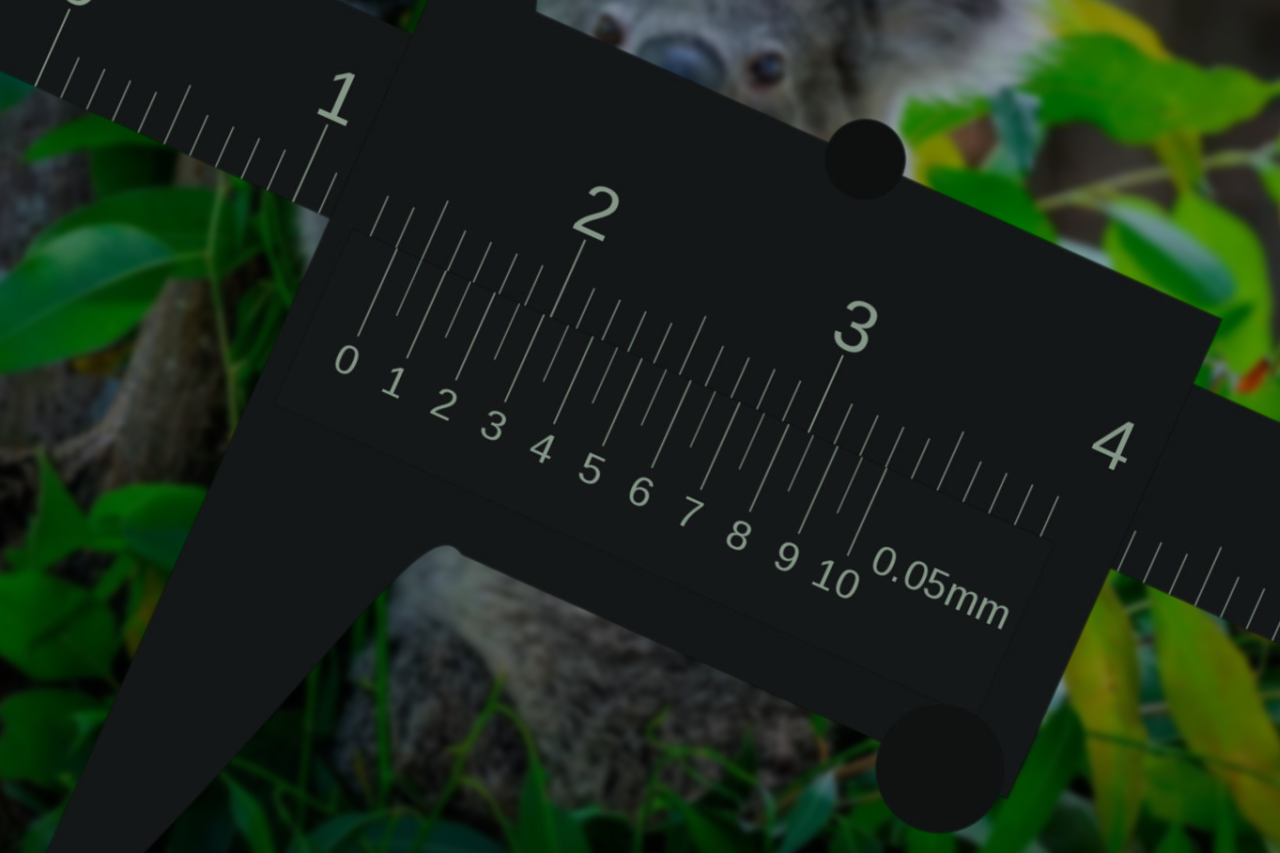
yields 14.05 mm
